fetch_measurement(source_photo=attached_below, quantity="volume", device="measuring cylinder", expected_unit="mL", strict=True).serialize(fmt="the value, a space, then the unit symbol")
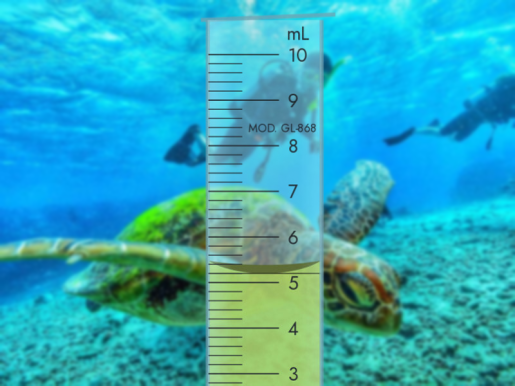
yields 5.2 mL
